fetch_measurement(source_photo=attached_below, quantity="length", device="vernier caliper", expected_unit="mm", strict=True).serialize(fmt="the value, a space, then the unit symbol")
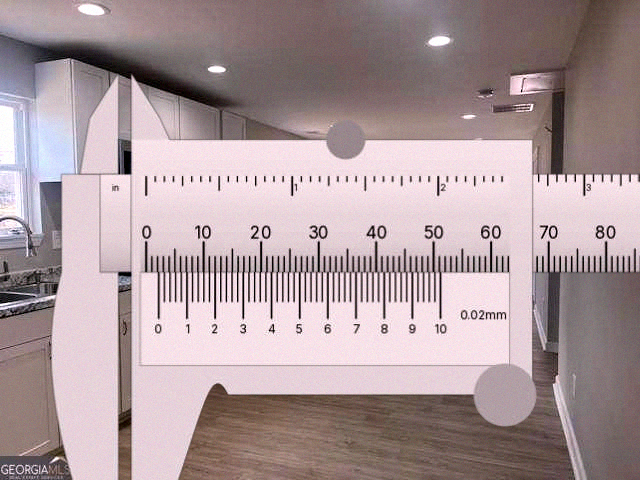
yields 2.2 mm
